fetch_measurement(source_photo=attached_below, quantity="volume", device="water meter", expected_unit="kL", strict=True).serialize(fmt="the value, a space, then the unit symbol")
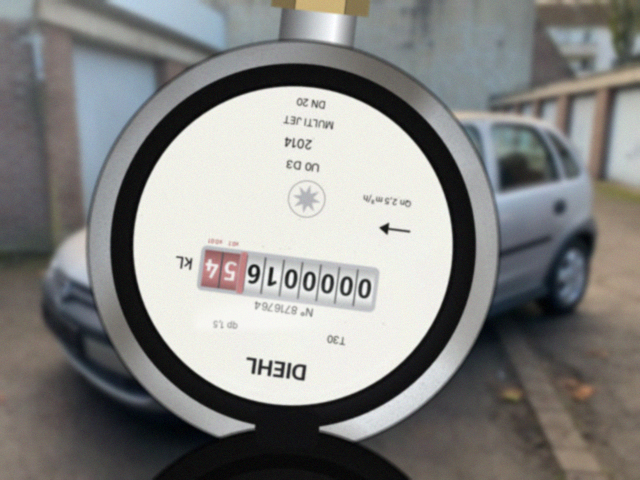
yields 16.54 kL
